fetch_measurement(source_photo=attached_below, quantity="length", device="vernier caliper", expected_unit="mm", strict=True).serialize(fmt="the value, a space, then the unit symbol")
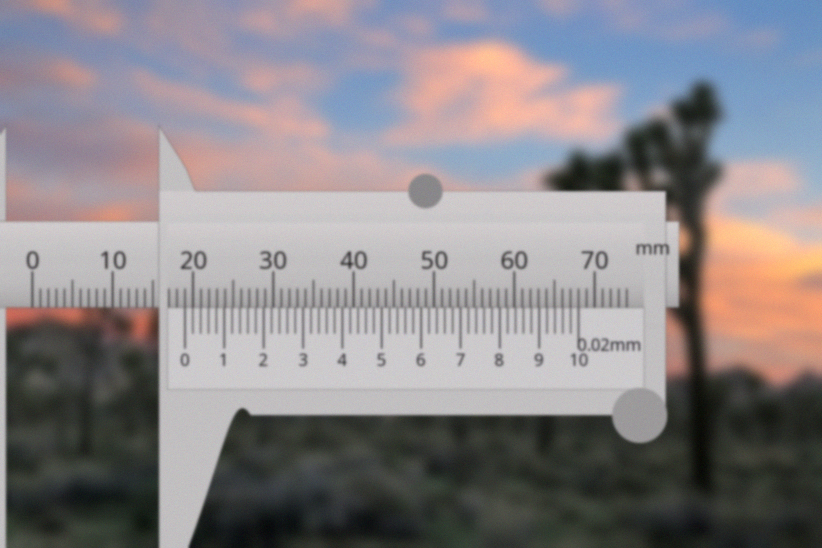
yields 19.0 mm
